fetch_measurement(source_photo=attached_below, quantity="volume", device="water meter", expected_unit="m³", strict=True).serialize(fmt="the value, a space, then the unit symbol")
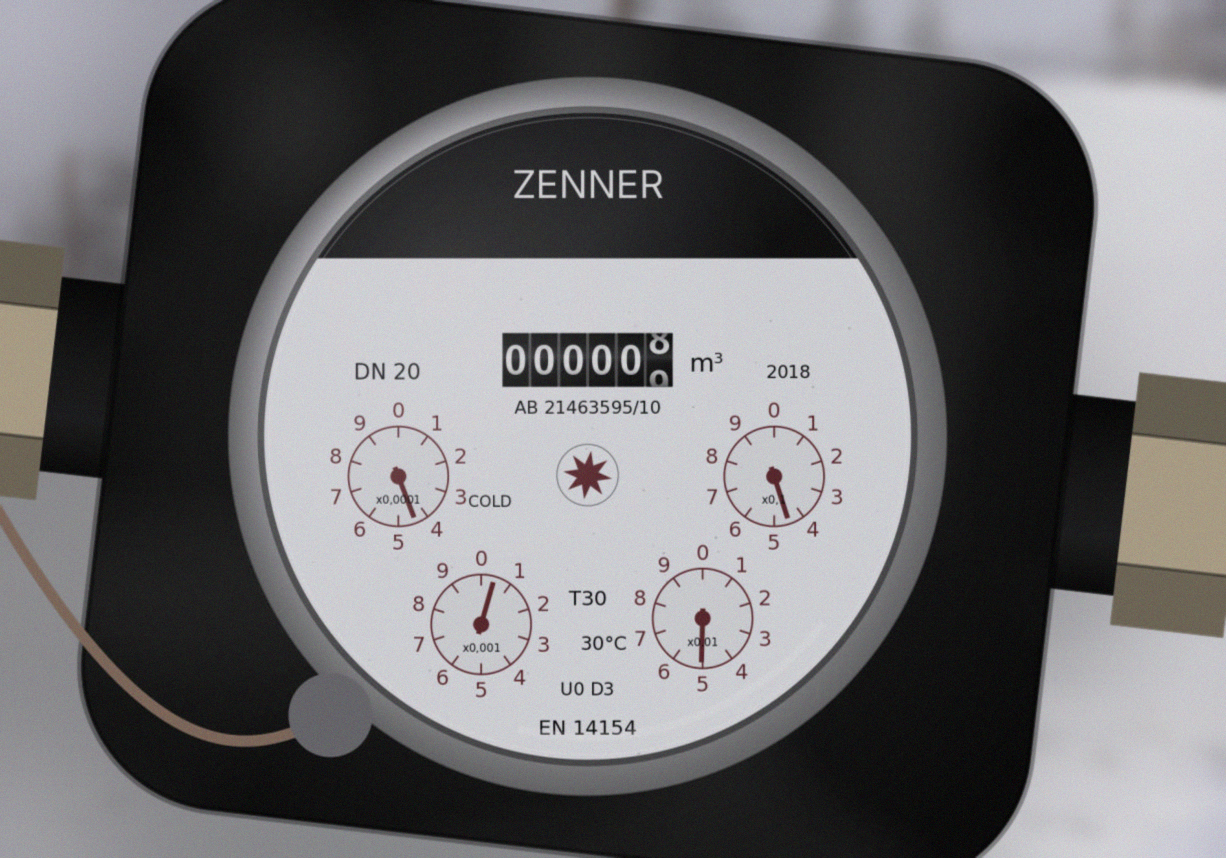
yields 8.4504 m³
